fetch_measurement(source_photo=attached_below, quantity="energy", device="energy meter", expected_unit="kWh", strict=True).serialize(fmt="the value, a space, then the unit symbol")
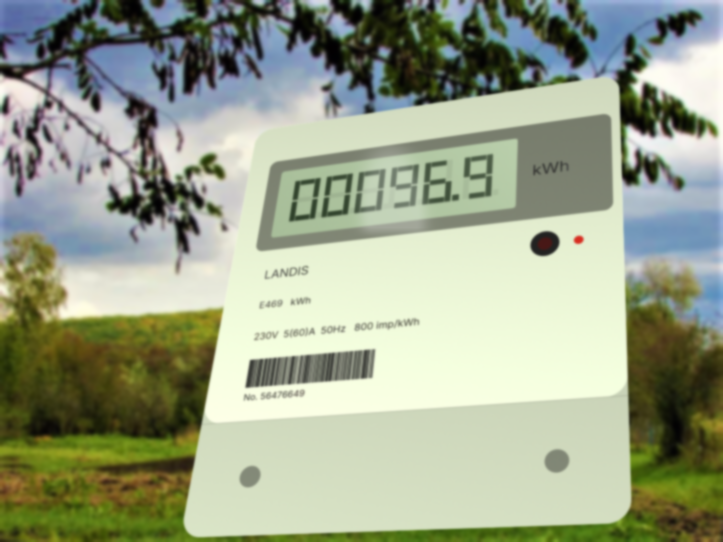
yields 96.9 kWh
